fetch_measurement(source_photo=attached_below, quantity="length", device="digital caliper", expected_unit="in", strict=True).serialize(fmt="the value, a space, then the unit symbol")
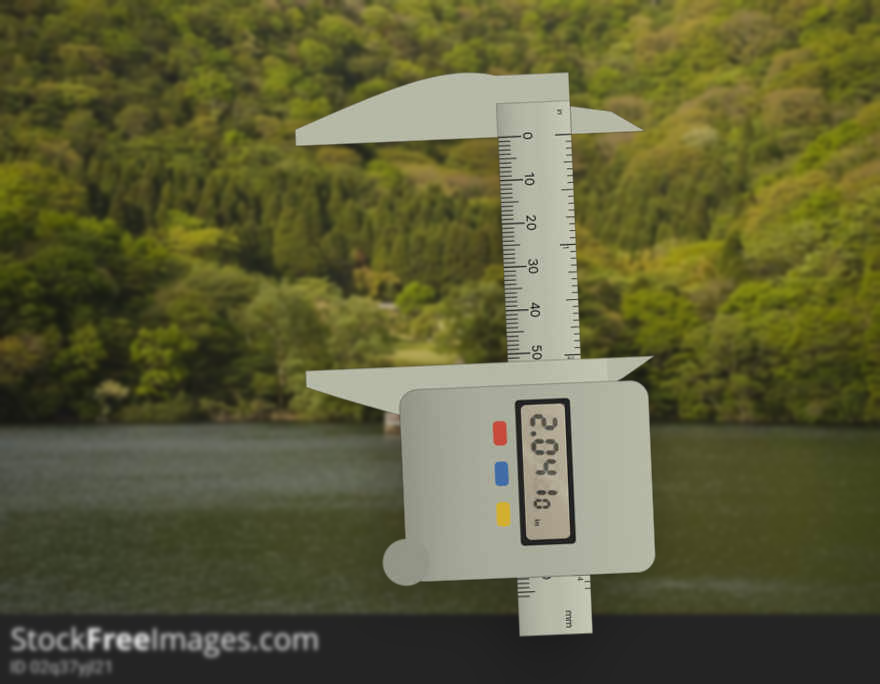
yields 2.0410 in
